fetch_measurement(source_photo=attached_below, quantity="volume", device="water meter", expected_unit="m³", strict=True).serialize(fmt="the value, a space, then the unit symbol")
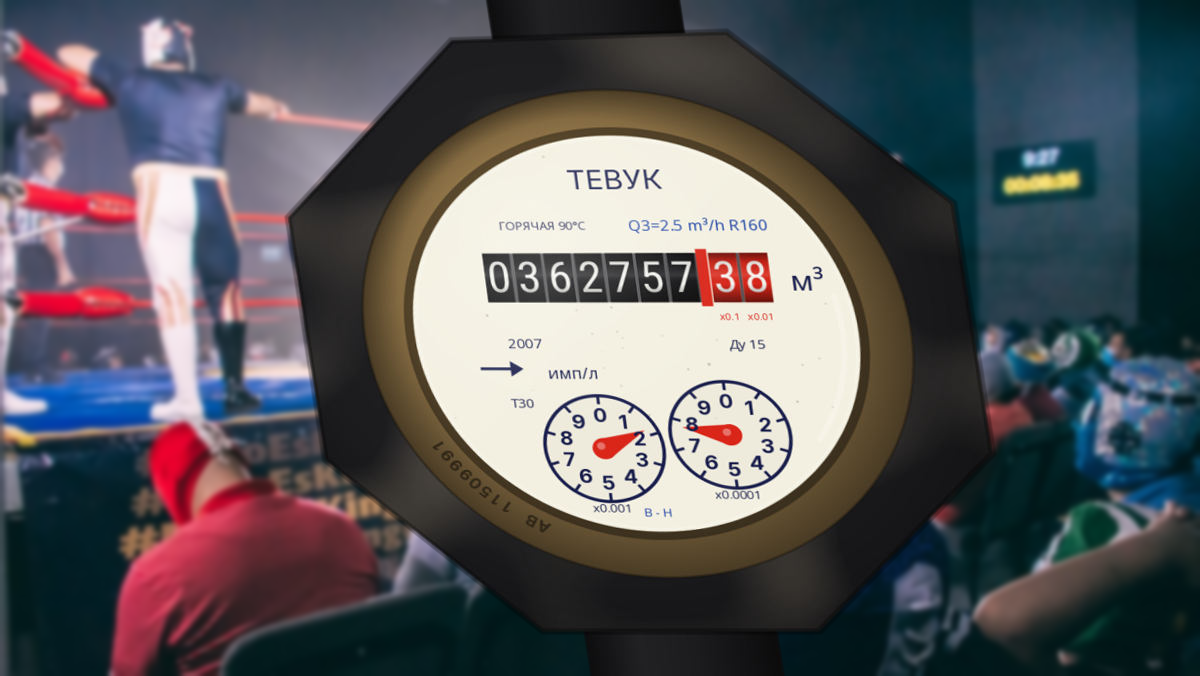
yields 362757.3817 m³
